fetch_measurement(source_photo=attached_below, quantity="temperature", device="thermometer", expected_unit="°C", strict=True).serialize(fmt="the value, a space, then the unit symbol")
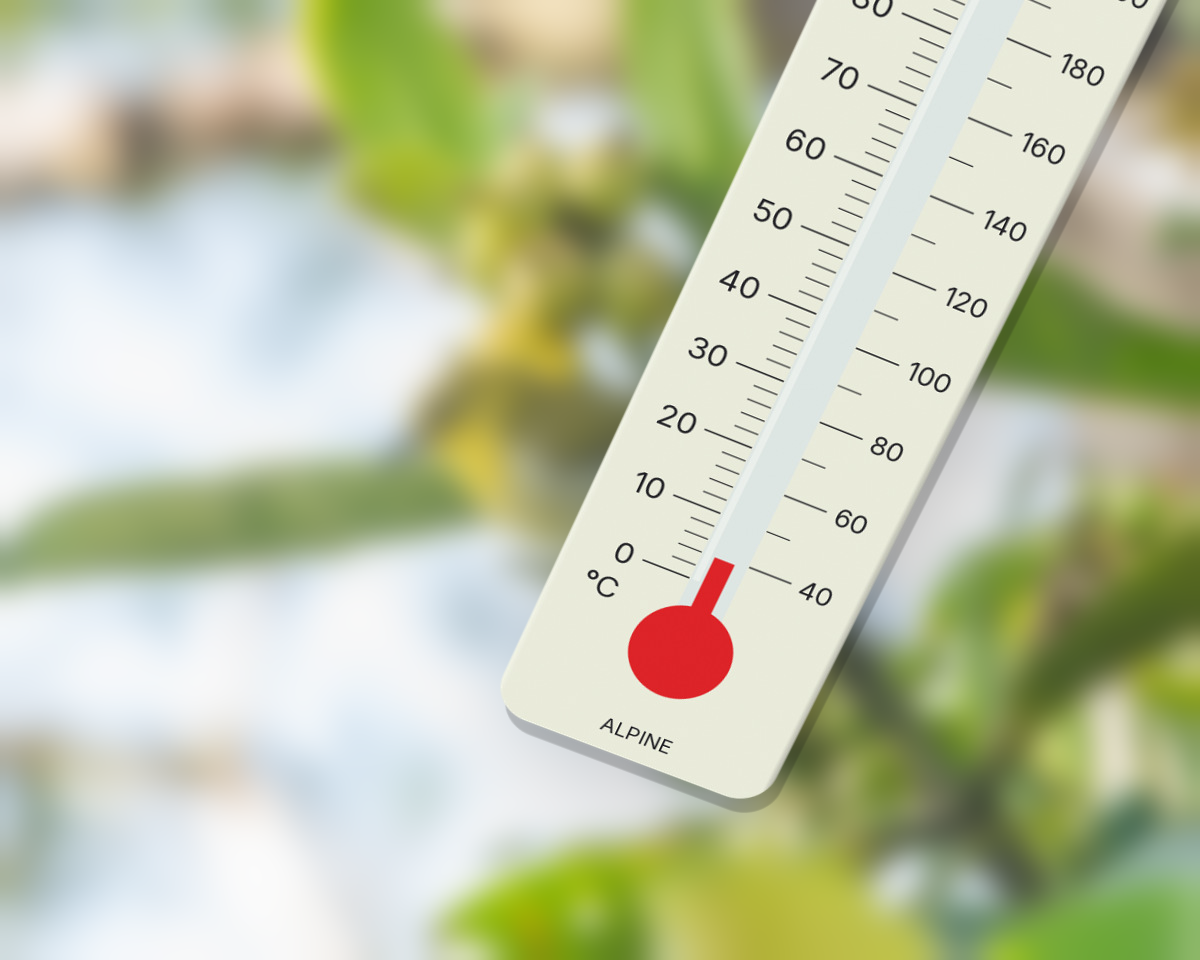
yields 4 °C
